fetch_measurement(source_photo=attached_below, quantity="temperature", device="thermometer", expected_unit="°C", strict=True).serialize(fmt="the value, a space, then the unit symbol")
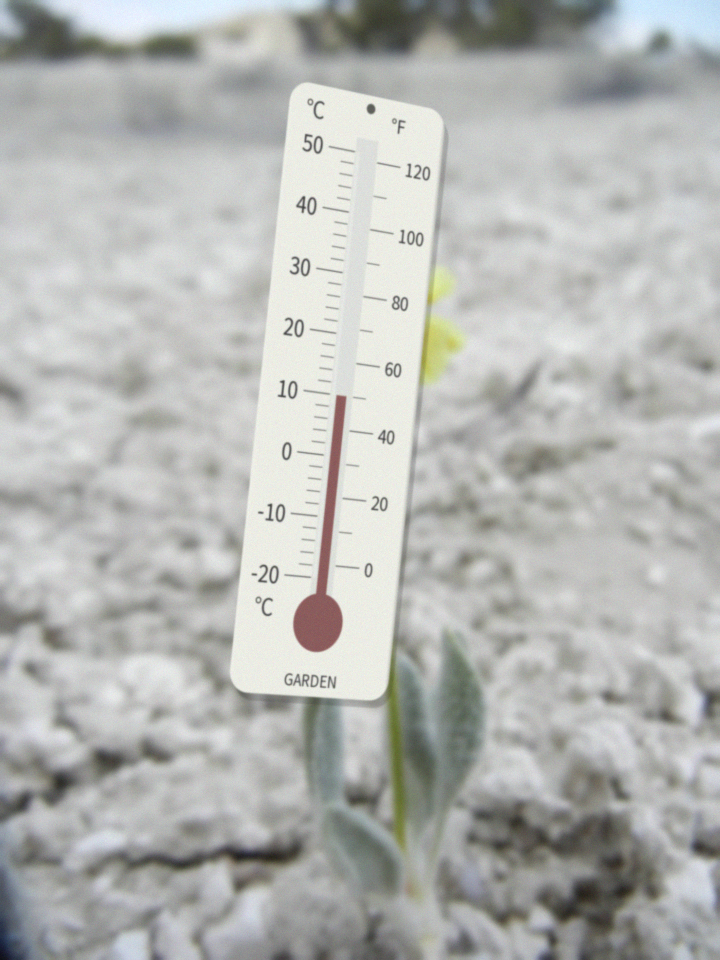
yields 10 °C
